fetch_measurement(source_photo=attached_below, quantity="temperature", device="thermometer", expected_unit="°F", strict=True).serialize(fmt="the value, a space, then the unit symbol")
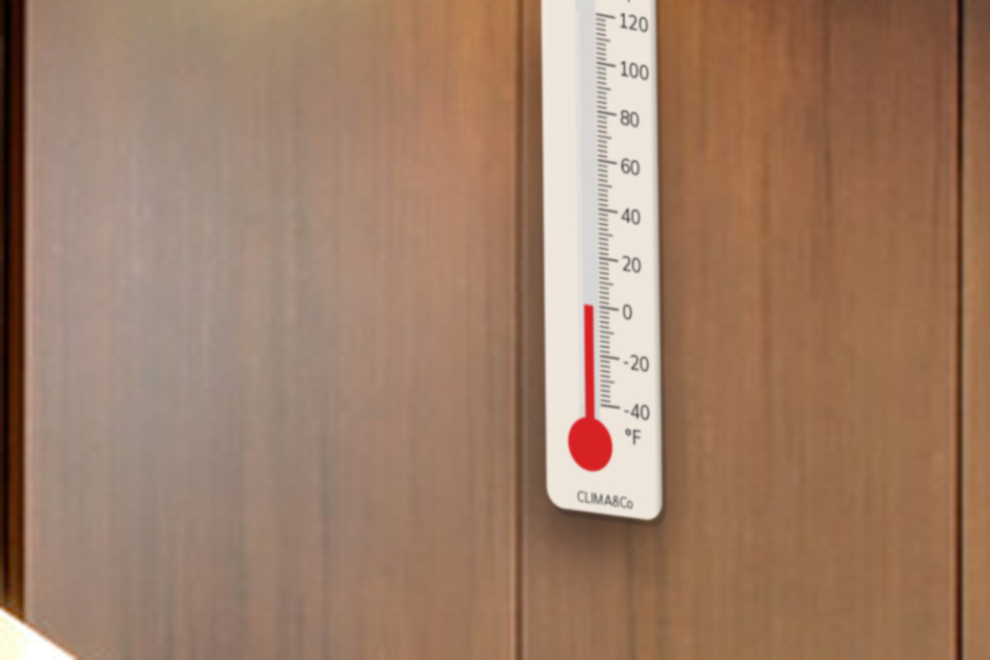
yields 0 °F
